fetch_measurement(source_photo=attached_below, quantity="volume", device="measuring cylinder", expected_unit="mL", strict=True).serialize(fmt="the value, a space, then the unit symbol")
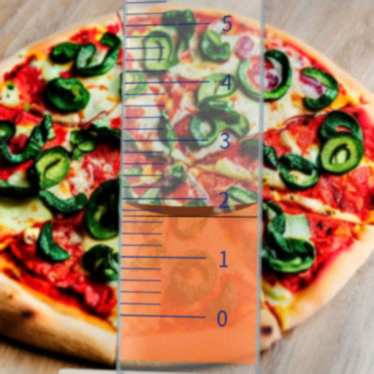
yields 1.7 mL
